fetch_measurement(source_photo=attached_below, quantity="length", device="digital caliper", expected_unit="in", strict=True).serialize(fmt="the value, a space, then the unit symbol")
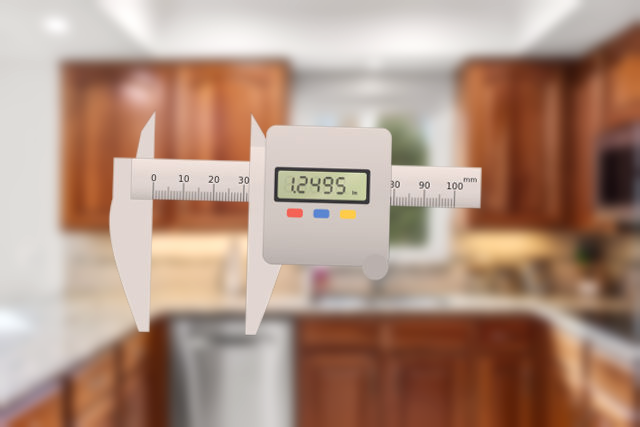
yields 1.2495 in
